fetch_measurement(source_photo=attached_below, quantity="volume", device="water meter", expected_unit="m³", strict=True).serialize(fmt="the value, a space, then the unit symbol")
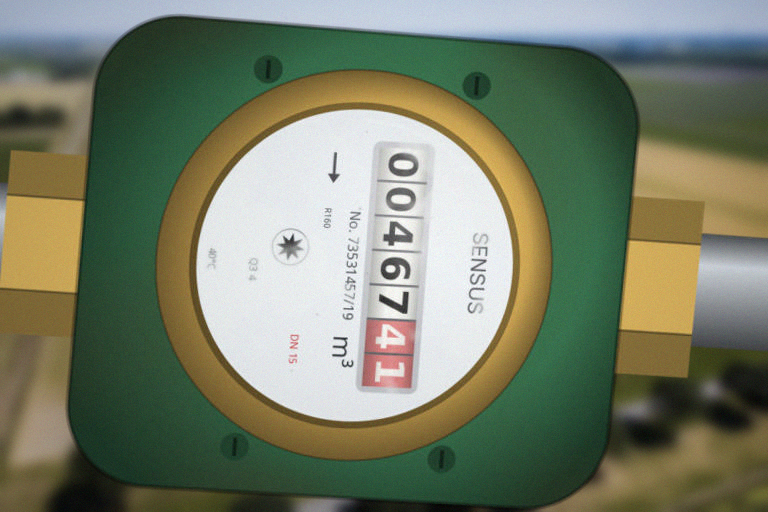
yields 467.41 m³
